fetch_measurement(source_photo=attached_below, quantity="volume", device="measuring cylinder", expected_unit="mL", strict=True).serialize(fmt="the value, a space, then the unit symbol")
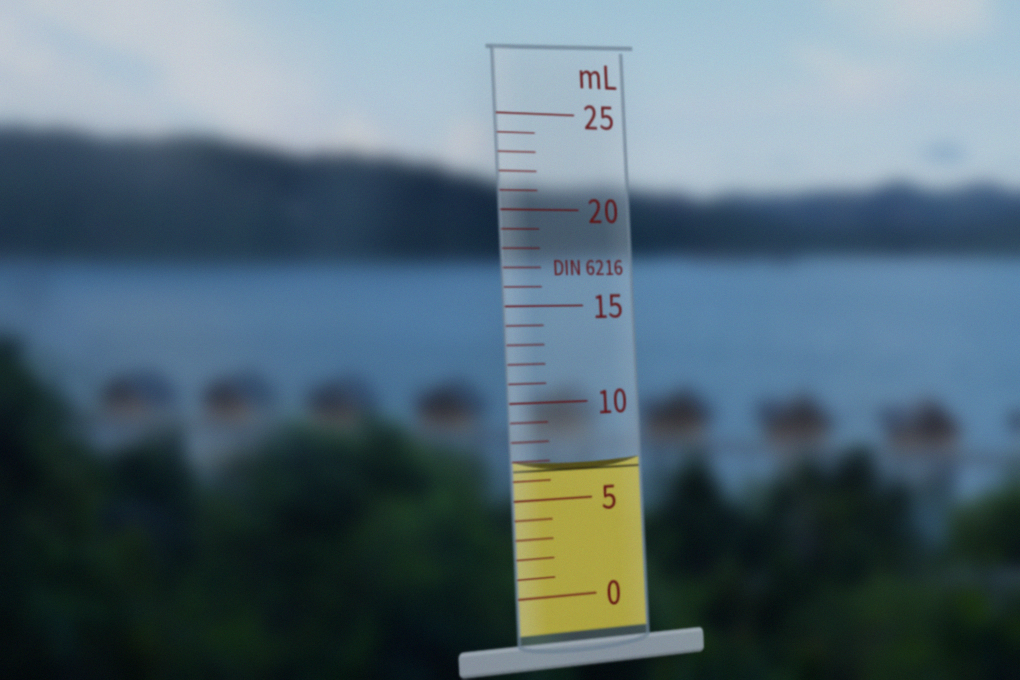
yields 6.5 mL
